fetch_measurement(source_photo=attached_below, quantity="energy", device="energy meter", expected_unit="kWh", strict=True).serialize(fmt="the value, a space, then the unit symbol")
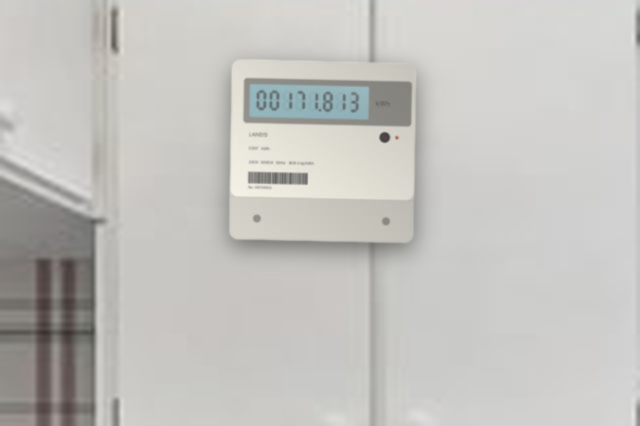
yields 171.813 kWh
